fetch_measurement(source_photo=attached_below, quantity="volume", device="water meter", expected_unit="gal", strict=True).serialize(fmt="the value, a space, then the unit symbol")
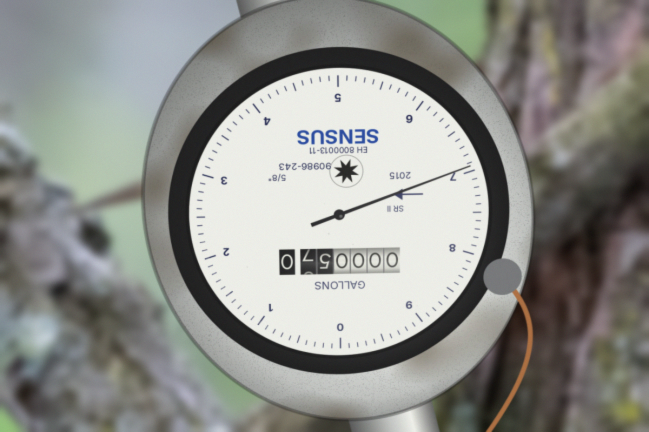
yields 566.9 gal
